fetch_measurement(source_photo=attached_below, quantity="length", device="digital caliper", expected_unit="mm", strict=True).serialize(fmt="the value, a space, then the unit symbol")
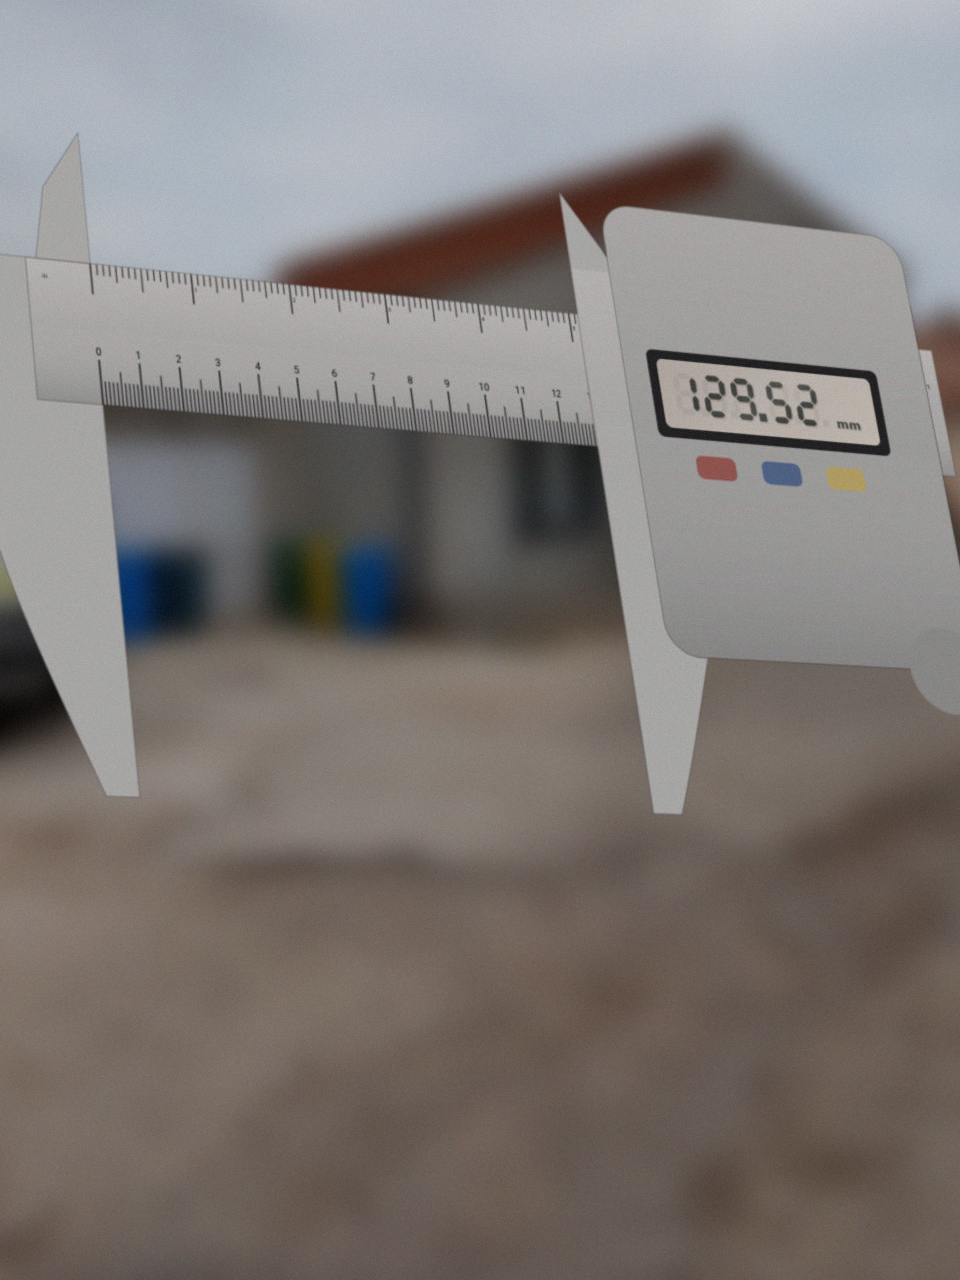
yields 129.52 mm
